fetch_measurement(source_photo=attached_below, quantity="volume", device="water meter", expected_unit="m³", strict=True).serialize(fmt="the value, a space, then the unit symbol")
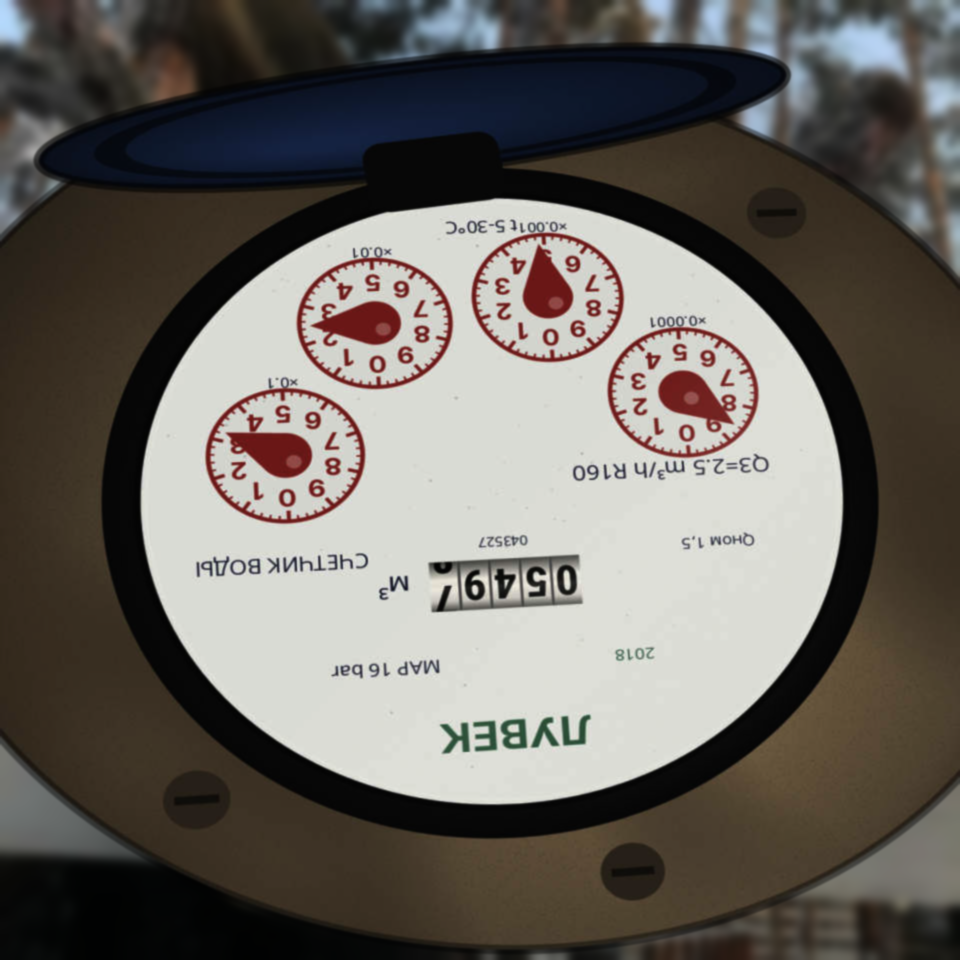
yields 5497.3248 m³
